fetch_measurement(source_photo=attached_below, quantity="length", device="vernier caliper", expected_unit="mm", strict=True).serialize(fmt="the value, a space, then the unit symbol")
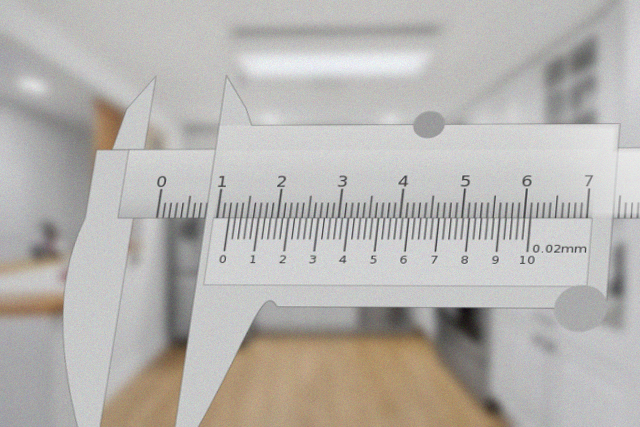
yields 12.0 mm
